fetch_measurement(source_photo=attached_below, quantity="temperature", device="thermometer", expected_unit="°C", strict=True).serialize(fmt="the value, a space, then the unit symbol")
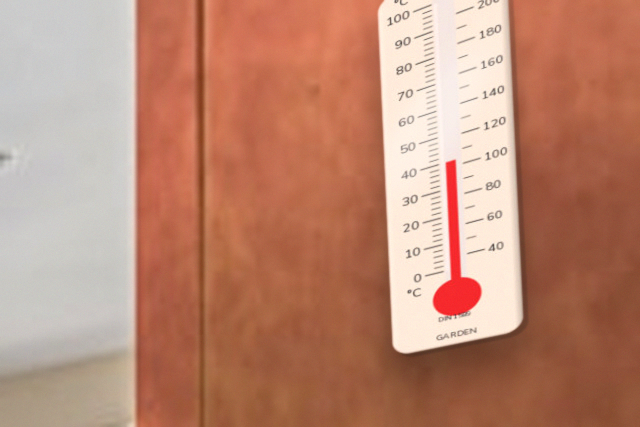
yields 40 °C
